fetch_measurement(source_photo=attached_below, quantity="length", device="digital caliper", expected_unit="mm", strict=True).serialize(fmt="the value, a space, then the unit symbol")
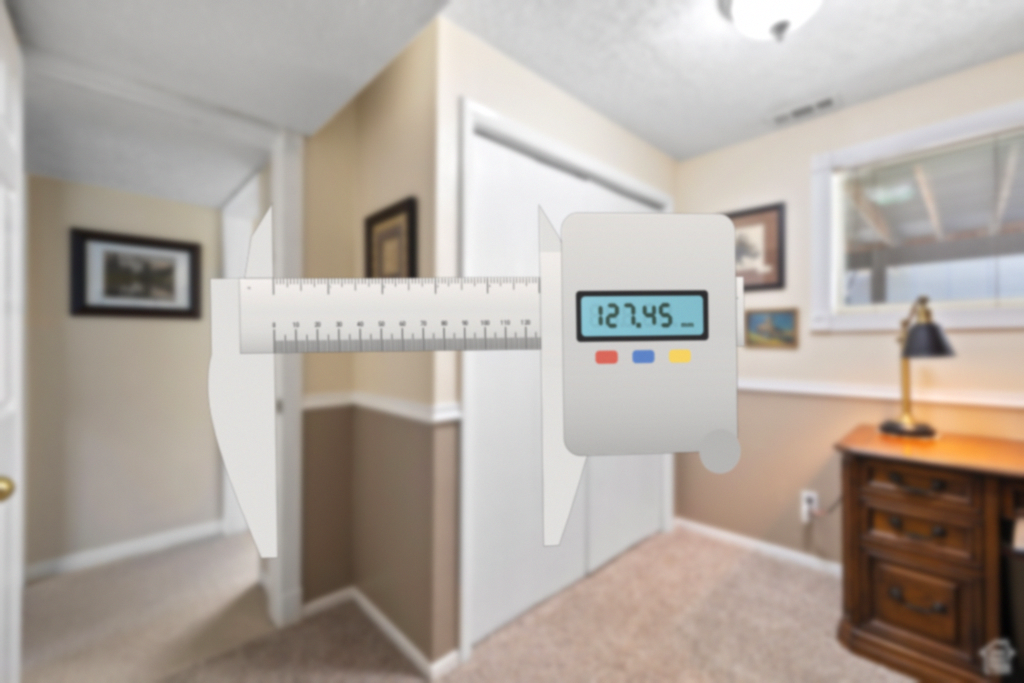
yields 127.45 mm
